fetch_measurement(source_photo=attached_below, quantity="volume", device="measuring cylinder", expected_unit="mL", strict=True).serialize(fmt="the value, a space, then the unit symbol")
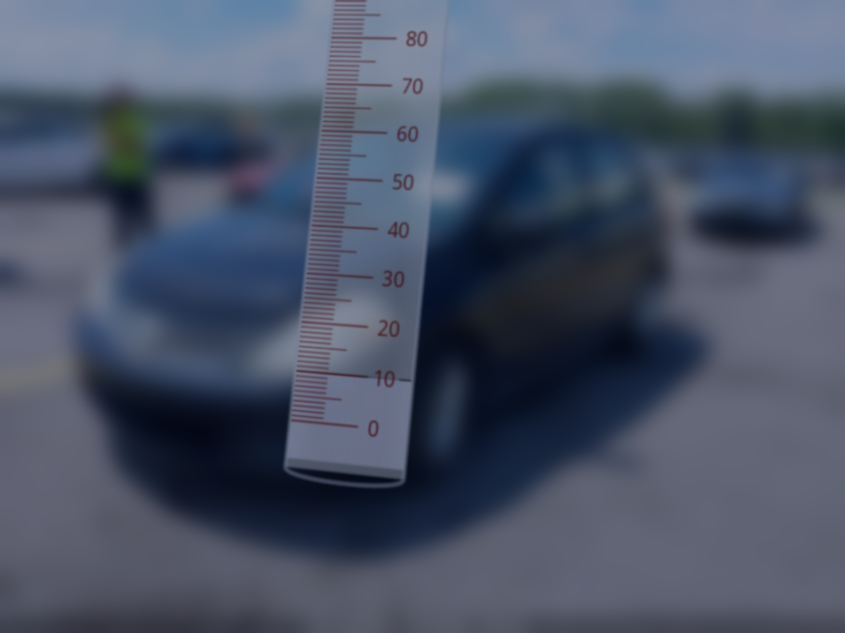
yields 10 mL
